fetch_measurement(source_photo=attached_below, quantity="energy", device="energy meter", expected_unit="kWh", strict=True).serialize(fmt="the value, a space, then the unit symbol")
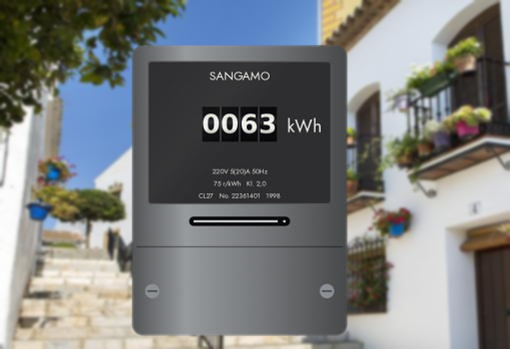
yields 63 kWh
